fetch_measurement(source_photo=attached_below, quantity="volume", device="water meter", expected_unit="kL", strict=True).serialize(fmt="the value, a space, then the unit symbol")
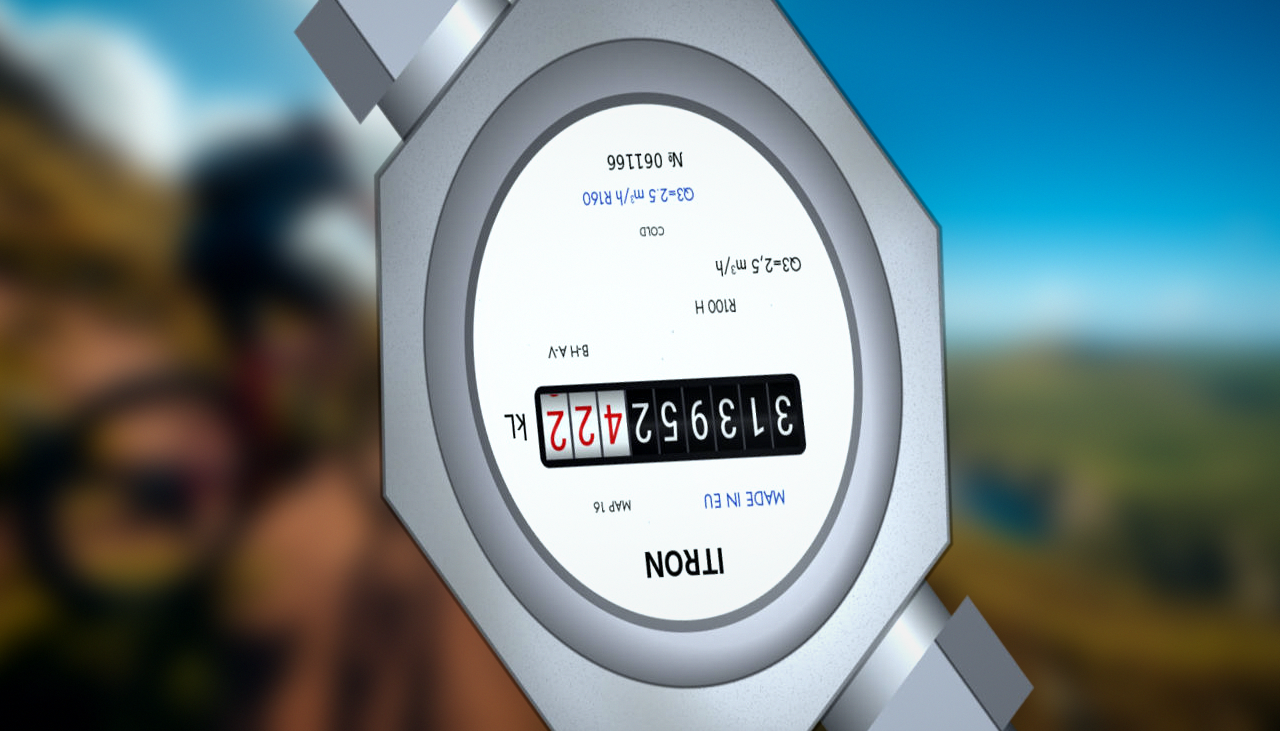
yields 313952.422 kL
